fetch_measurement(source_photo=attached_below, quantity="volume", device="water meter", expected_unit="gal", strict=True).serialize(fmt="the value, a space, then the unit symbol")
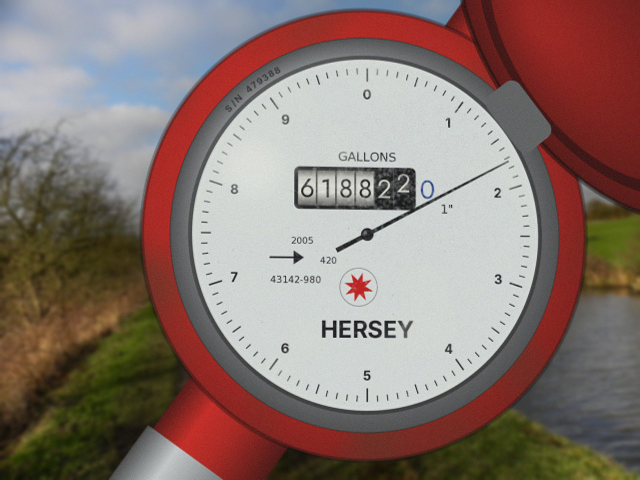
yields 6188221.7 gal
